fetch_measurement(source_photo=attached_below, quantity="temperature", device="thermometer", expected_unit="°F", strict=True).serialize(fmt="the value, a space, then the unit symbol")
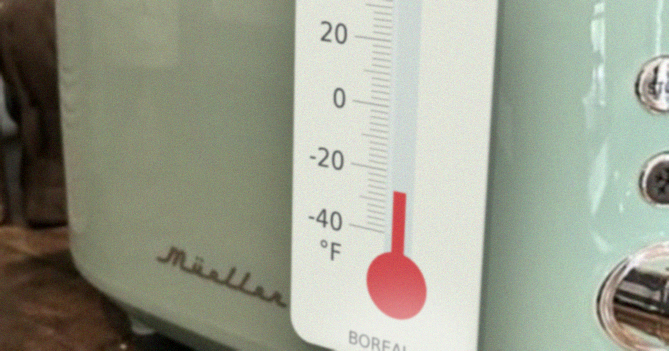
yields -26 °F
